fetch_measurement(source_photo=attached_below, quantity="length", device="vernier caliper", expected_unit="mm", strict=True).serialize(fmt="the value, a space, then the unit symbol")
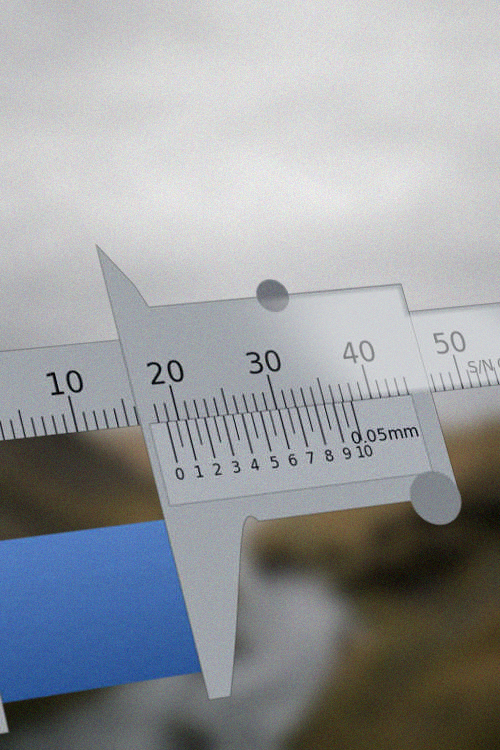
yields 18.8 mm
